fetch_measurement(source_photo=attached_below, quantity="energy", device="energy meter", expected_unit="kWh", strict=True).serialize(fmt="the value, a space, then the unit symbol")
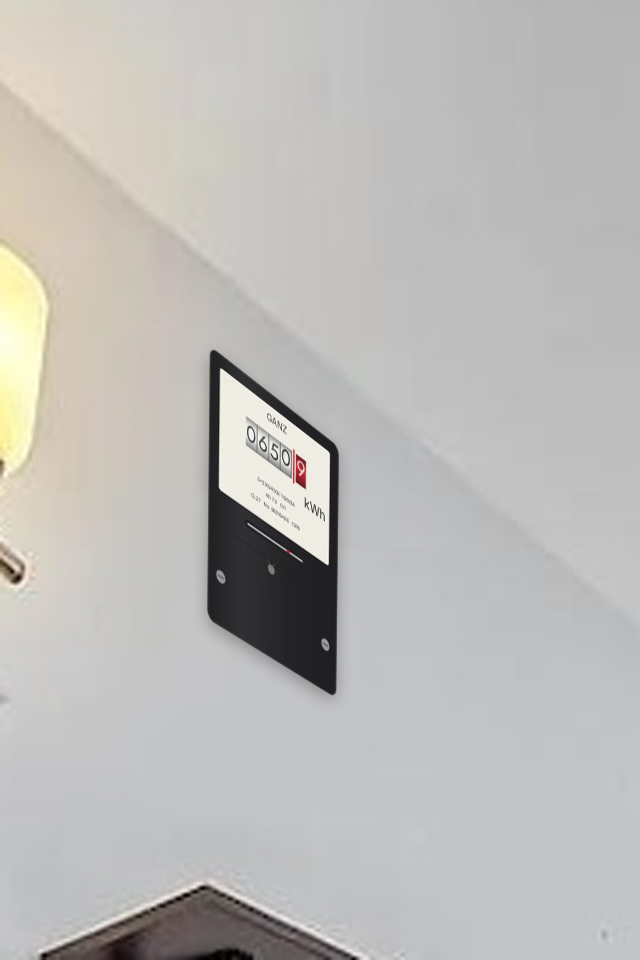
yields 650.9 kWh
